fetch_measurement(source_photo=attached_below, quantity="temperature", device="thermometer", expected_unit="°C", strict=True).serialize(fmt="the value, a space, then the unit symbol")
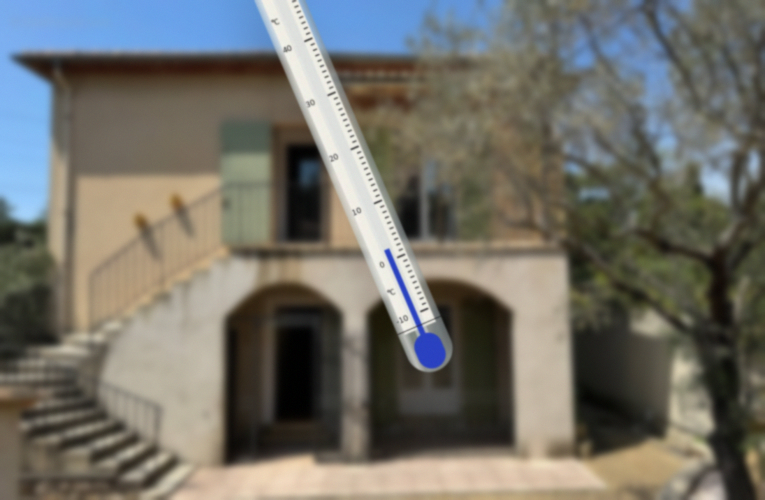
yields 2 °C
